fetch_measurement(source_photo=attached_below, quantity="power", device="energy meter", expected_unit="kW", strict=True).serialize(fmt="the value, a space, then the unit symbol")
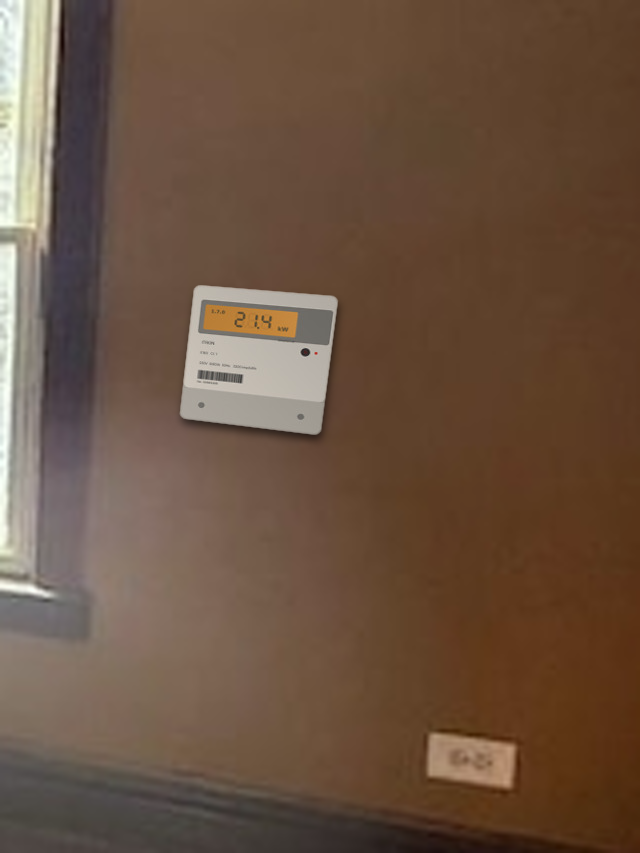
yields 21.4 kW
